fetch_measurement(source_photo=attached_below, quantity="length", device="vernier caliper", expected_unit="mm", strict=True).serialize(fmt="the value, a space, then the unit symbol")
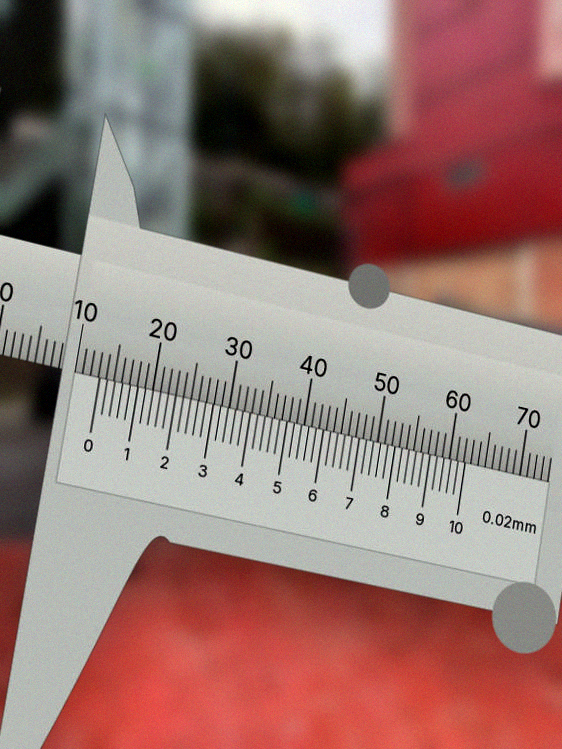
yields 13.2 mm
